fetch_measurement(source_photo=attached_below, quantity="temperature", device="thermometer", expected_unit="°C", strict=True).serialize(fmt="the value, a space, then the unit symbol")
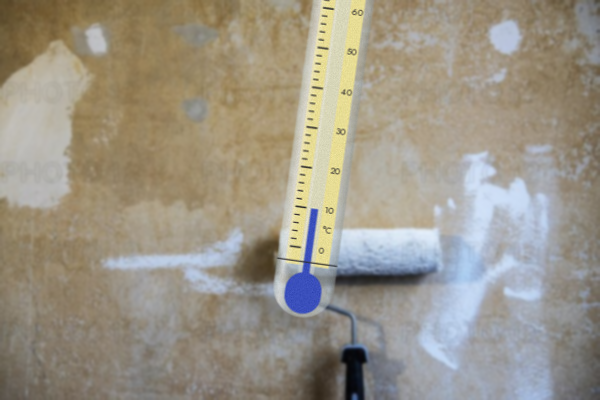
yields 10 °C
